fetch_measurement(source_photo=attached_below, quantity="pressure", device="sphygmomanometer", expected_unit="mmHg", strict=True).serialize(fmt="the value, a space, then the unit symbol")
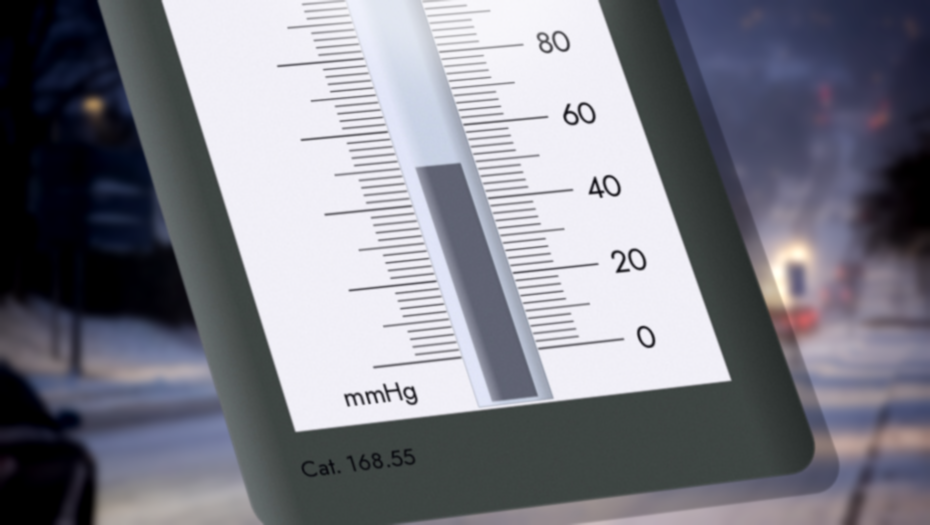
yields 50 mmHg
